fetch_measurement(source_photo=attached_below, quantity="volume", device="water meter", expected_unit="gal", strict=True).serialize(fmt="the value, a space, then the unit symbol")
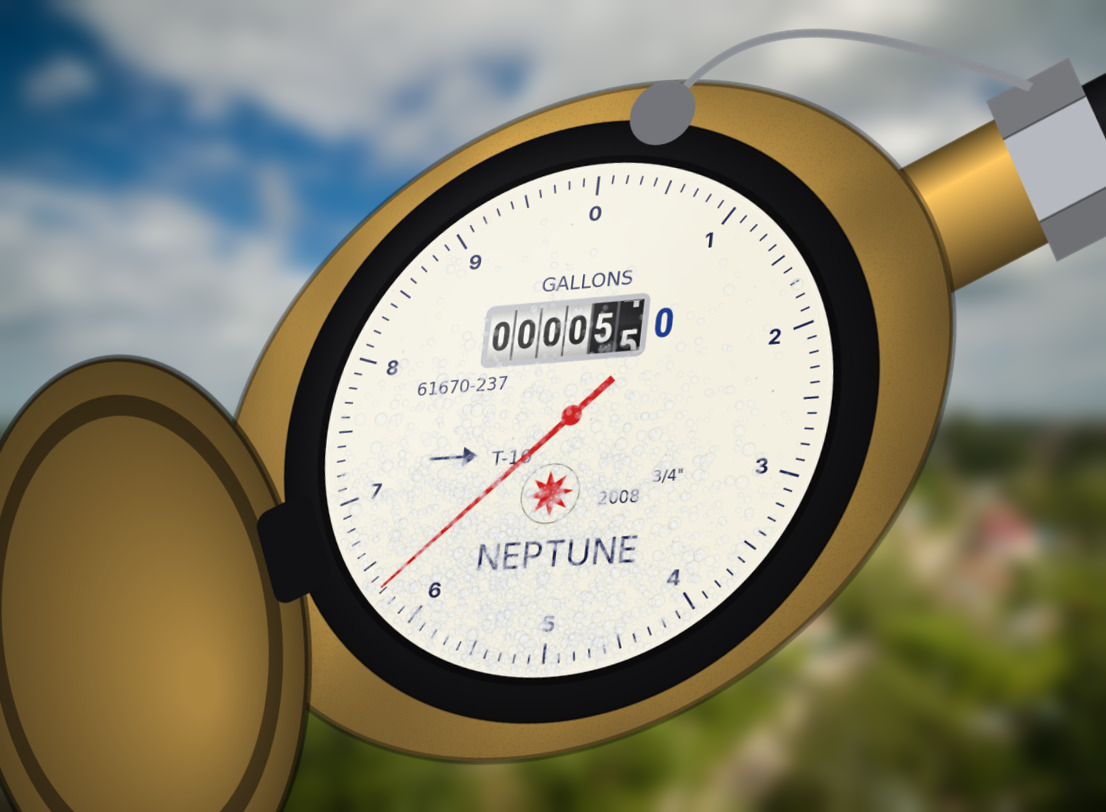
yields 546.3 gal
